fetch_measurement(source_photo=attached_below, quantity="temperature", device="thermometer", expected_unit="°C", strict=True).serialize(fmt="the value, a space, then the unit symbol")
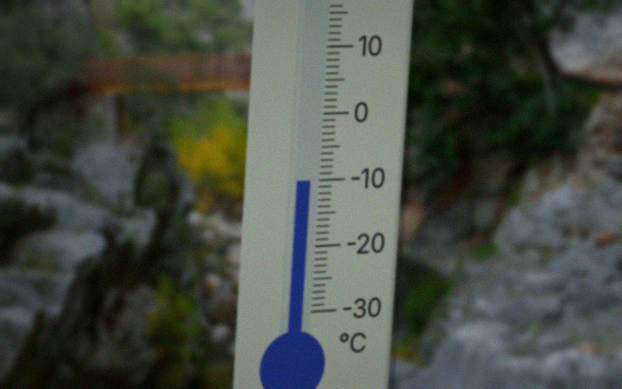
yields -10 °C
